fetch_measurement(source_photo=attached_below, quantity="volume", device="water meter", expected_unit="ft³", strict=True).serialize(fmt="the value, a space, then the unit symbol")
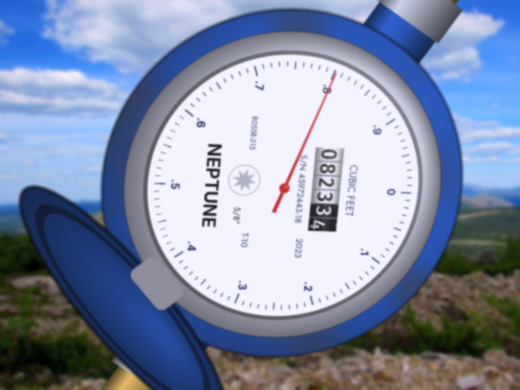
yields 82333.80 ft³
